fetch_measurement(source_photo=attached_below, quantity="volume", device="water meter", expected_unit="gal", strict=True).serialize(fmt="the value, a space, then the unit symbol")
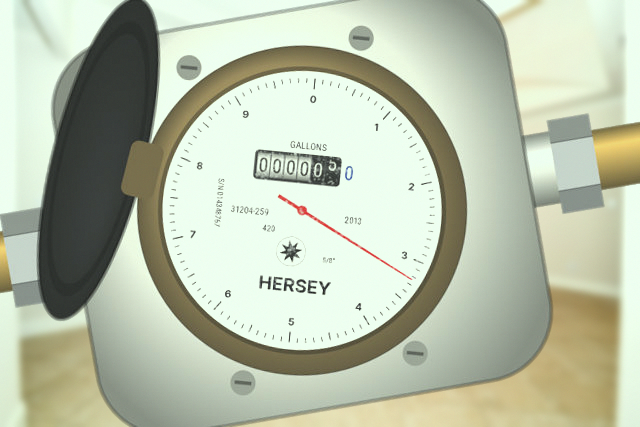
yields 53.2 gal
